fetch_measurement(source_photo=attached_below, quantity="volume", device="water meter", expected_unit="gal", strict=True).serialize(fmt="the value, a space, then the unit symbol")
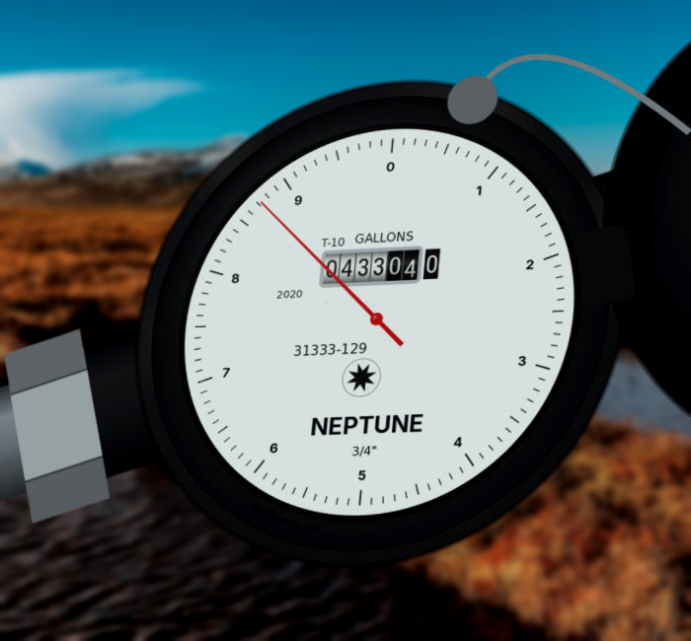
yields 433038.7 gal
